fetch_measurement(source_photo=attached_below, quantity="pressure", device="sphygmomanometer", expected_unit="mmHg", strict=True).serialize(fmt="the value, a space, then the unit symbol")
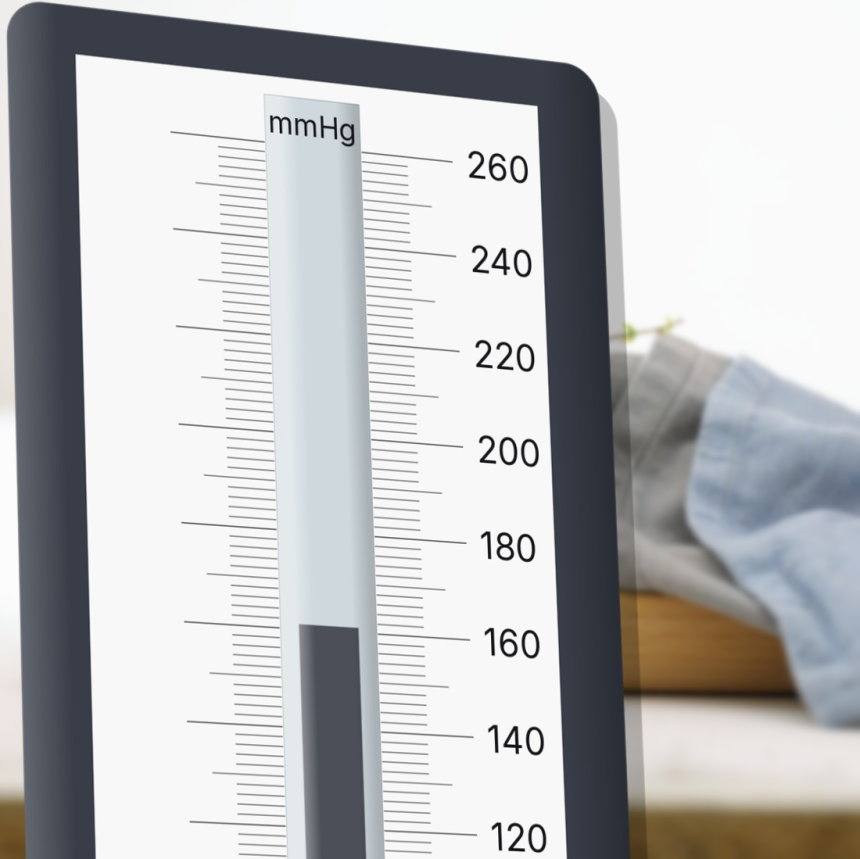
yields 161 mmHg
